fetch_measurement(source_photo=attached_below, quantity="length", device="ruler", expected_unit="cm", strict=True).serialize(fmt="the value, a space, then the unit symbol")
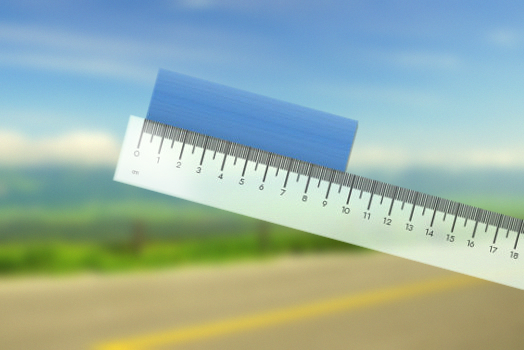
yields 9.5 cm
